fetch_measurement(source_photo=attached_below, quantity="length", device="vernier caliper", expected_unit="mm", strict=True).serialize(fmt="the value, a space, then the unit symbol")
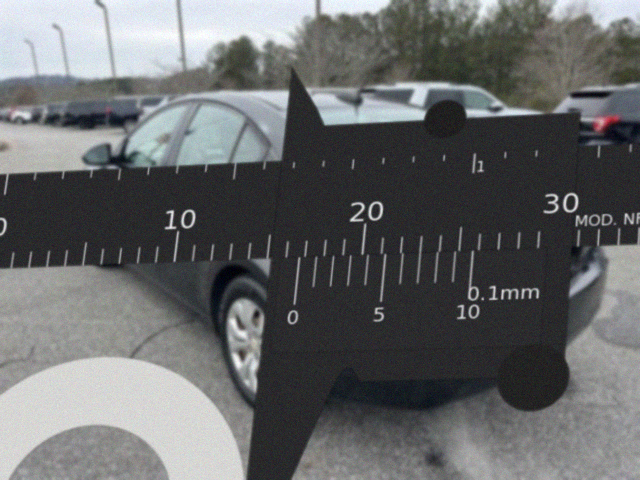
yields 16.7 mm
